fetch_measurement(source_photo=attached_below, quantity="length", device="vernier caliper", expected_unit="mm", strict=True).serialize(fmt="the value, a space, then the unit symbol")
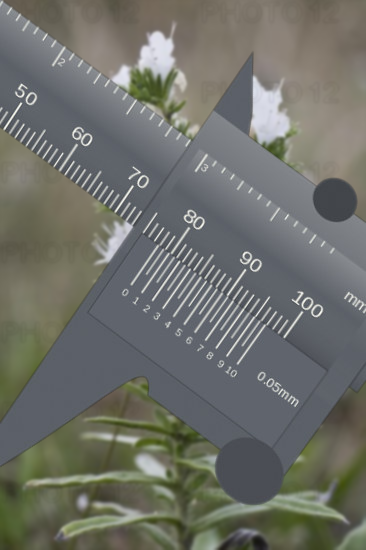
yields 77.8 mm
